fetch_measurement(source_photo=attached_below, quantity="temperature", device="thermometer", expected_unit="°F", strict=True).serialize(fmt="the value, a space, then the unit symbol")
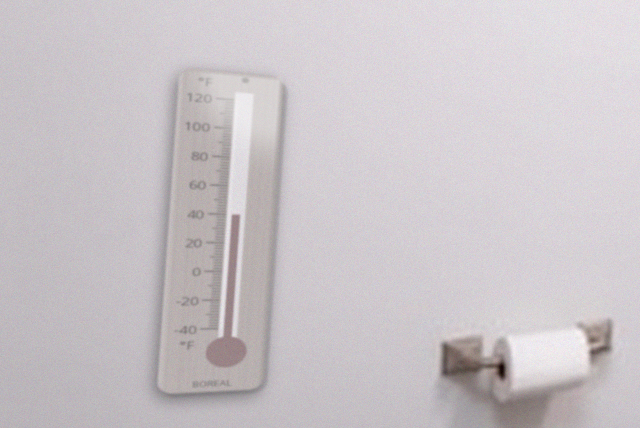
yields 40 °F
